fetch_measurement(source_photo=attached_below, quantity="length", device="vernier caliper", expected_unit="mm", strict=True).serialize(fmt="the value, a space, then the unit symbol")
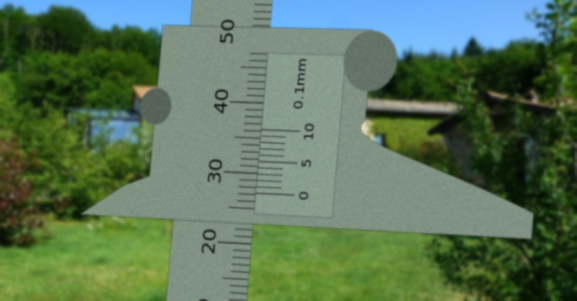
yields 27.2 mm
